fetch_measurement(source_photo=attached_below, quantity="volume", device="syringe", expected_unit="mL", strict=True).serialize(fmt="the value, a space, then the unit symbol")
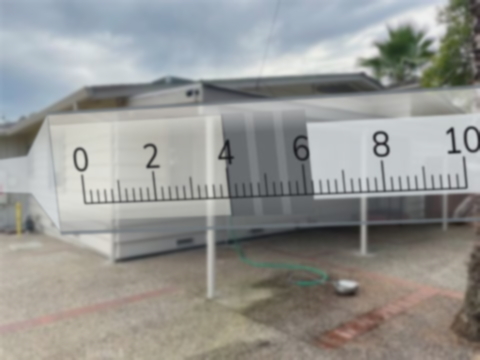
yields 4 mL
